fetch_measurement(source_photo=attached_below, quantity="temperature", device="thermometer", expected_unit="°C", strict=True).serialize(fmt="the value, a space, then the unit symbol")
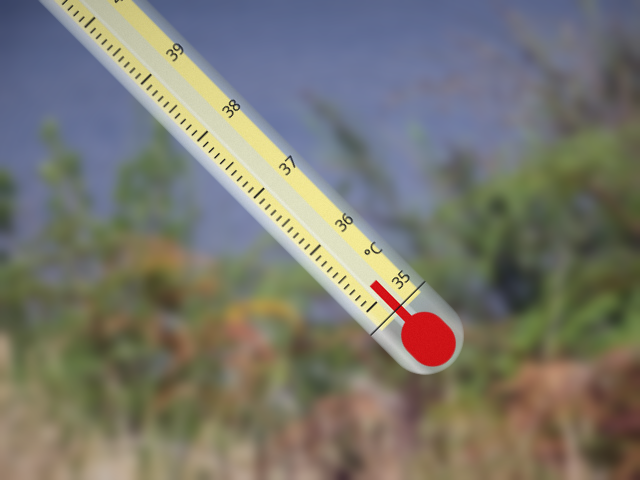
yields 35.2 °C
